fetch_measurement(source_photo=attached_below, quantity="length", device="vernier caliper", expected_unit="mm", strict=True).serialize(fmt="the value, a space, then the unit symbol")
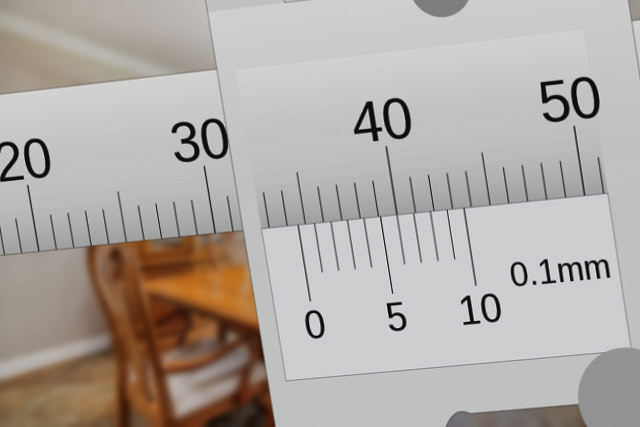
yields 34.6 mm
